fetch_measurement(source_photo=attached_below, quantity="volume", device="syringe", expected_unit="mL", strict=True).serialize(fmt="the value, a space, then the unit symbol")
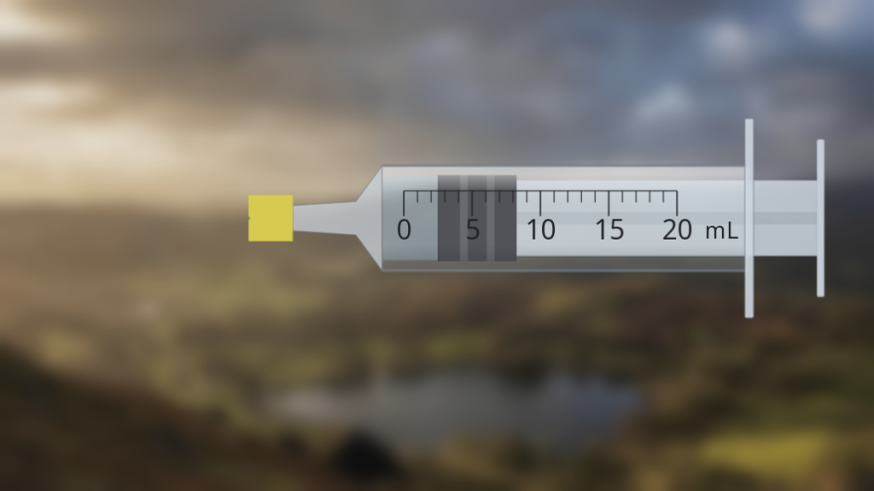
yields 2.5 mL
